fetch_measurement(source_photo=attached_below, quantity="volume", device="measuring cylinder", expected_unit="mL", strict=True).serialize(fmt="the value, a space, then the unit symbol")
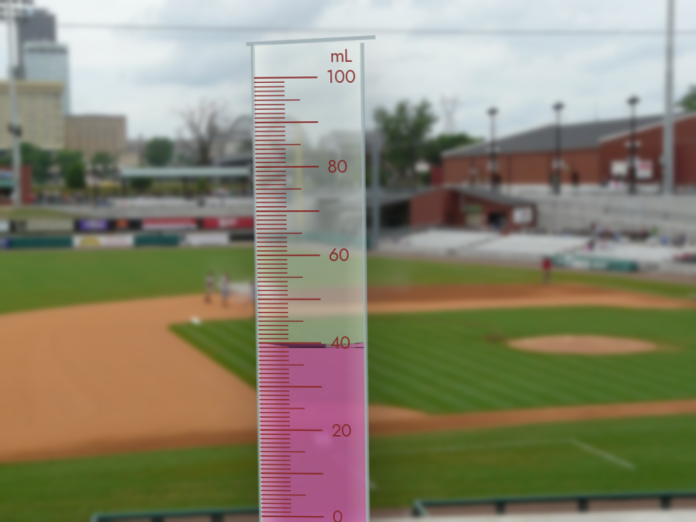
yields 39 mL
